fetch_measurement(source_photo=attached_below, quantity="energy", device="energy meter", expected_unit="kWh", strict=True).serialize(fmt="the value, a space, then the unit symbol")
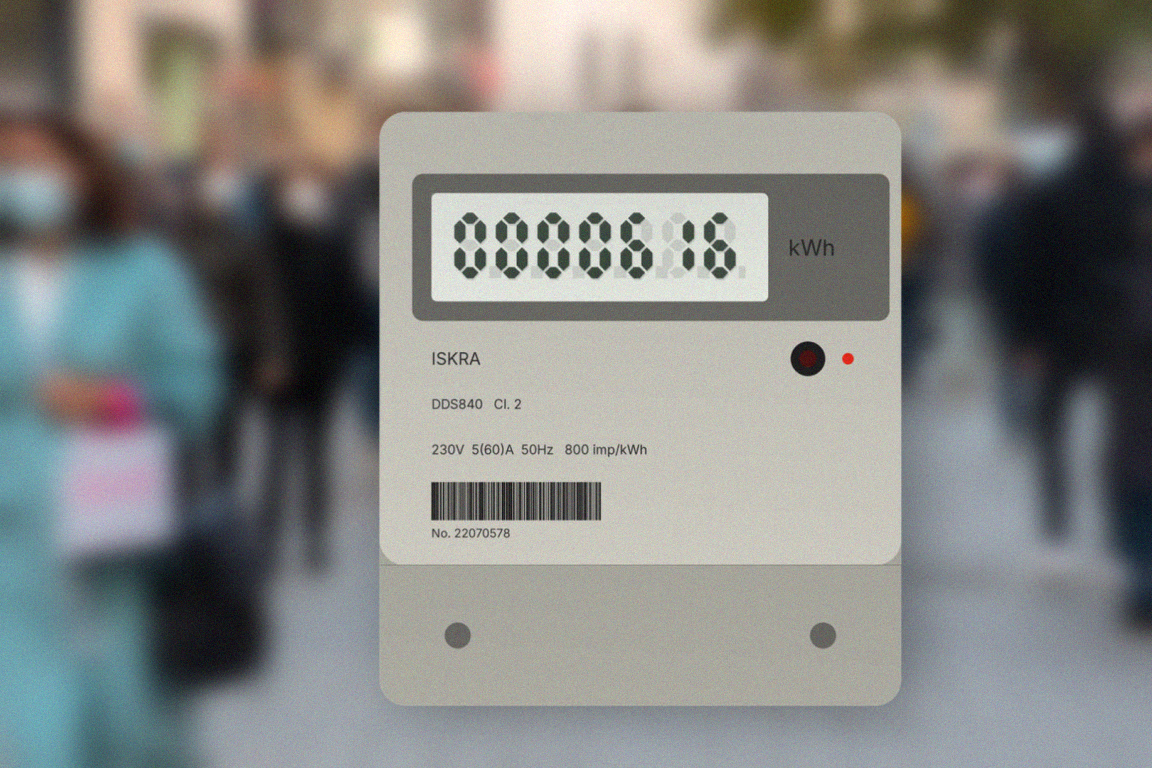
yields 616 kWh
